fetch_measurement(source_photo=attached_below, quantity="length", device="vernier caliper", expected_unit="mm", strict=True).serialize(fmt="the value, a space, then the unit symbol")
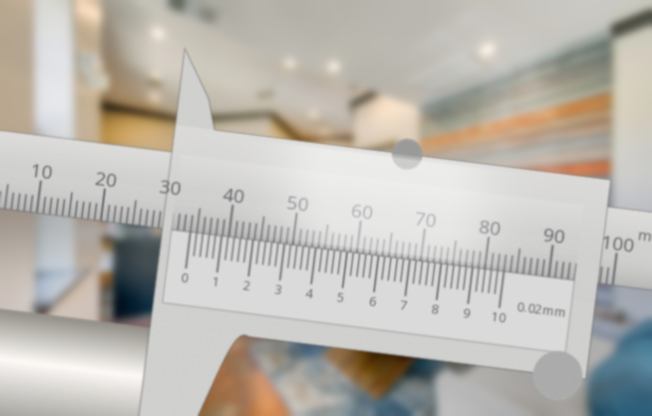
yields 34.0 mm
